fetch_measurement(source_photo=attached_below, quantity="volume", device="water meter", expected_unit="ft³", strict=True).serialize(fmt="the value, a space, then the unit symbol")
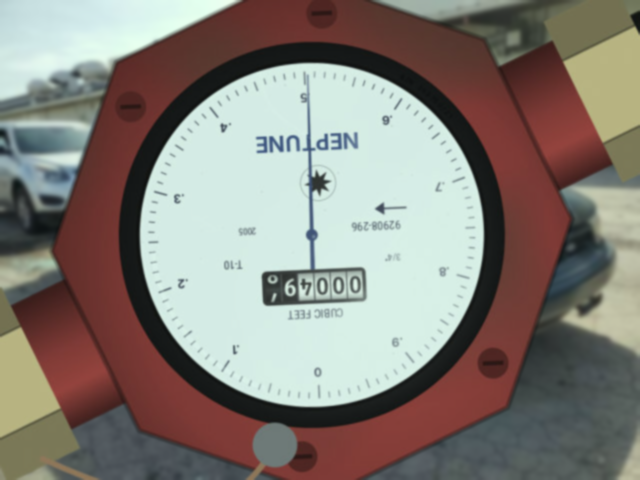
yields 497.50 ft³
